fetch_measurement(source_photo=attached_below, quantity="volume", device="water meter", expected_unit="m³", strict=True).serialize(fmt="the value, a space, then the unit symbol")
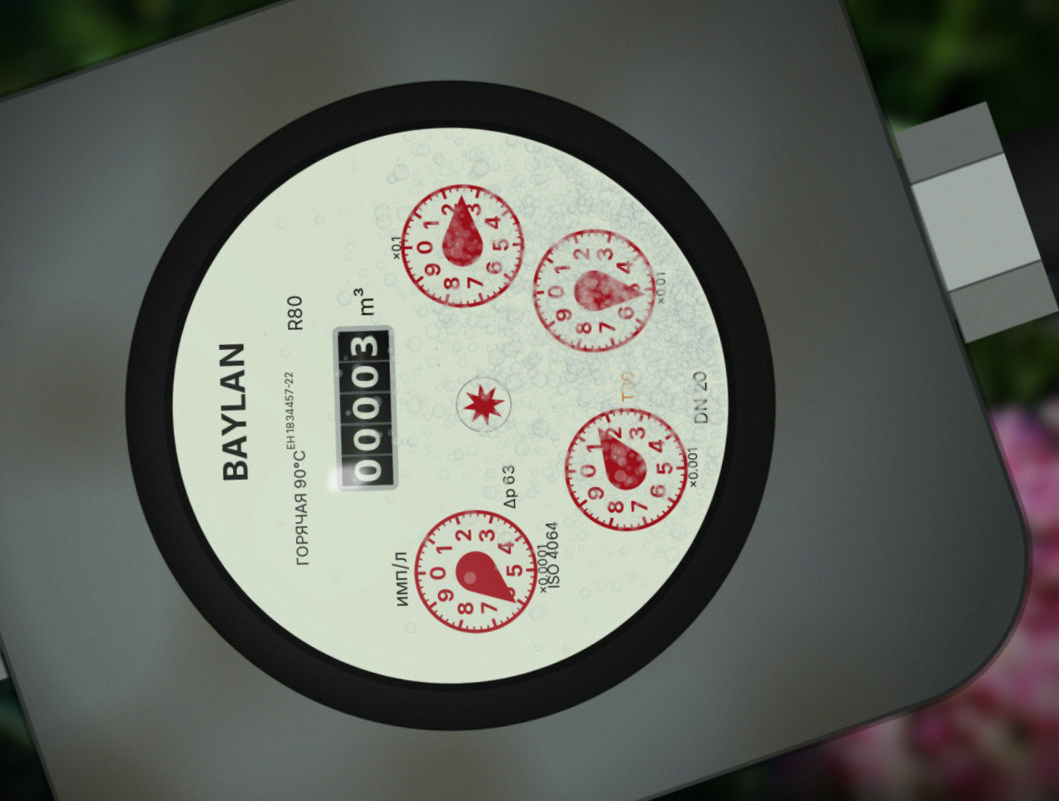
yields 3.2516 m³
